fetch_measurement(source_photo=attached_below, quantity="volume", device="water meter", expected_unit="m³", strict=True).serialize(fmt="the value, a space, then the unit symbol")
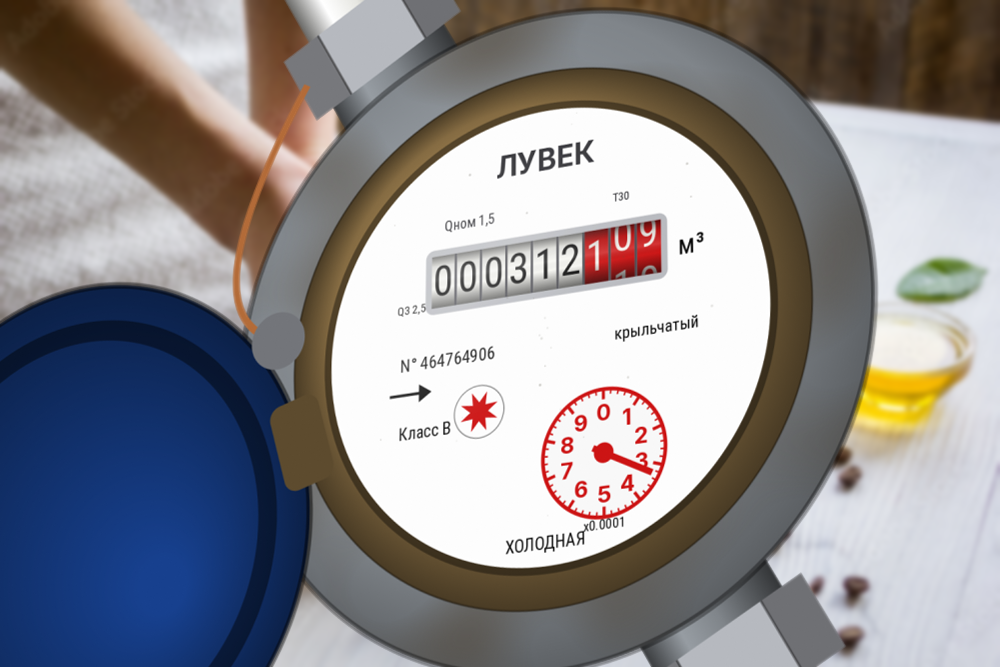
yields 312.1093 m³
